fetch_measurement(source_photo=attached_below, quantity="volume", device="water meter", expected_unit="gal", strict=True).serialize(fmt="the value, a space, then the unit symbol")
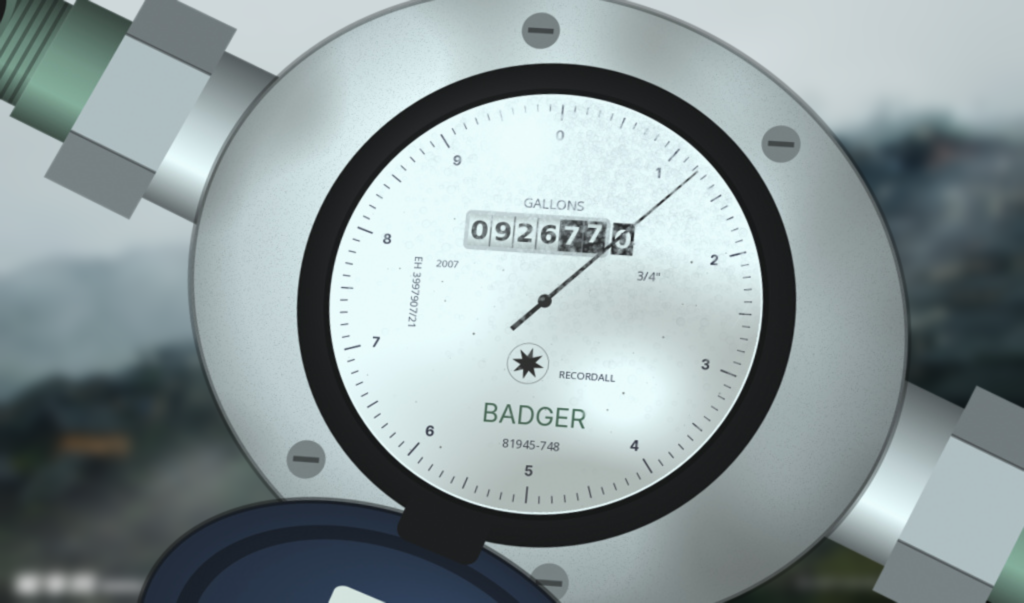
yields 926771.2 gal
